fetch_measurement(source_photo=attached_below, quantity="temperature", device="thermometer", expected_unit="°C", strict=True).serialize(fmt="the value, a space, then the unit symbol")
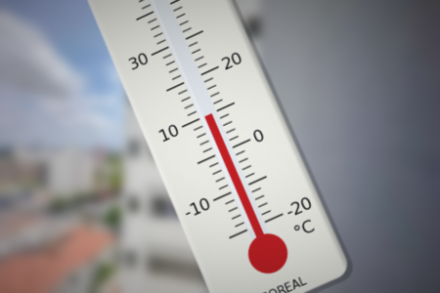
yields 10 °C
